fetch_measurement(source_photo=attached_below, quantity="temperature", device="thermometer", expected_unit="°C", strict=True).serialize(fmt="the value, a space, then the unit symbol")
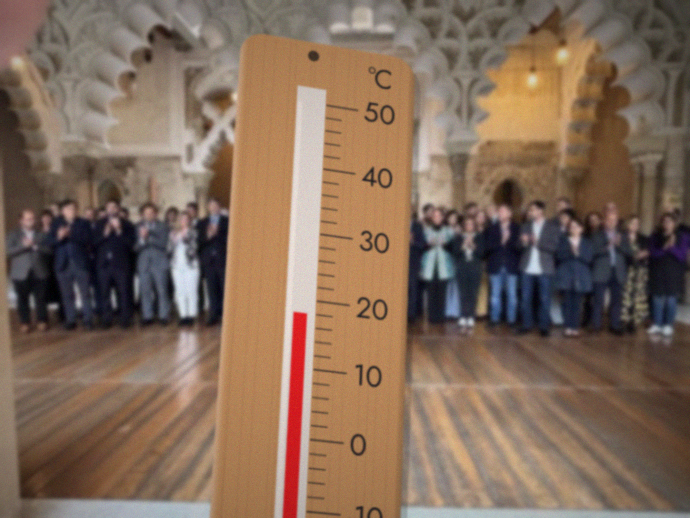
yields 18 °C
